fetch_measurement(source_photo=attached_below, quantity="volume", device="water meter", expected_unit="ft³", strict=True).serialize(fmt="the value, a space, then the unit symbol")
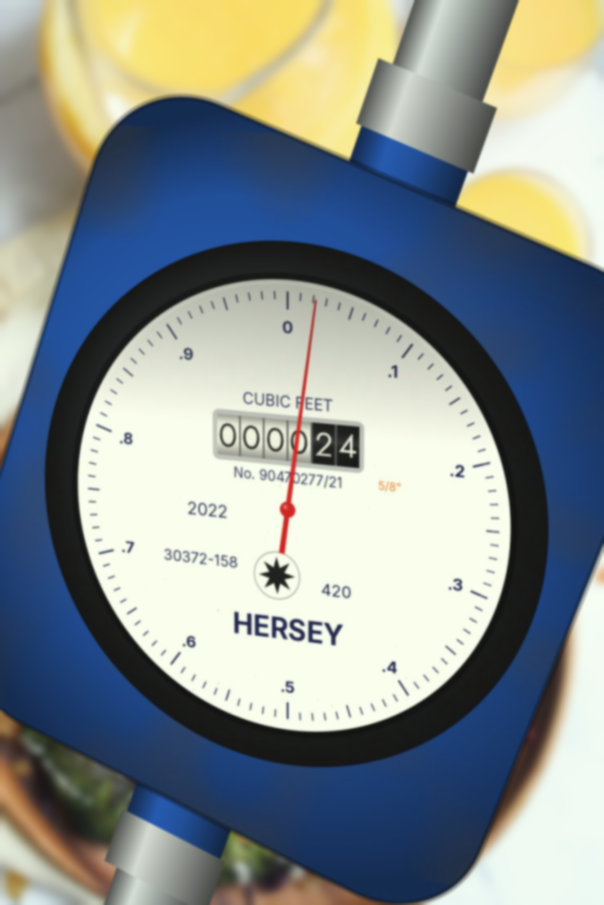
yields 24.02 ft³
